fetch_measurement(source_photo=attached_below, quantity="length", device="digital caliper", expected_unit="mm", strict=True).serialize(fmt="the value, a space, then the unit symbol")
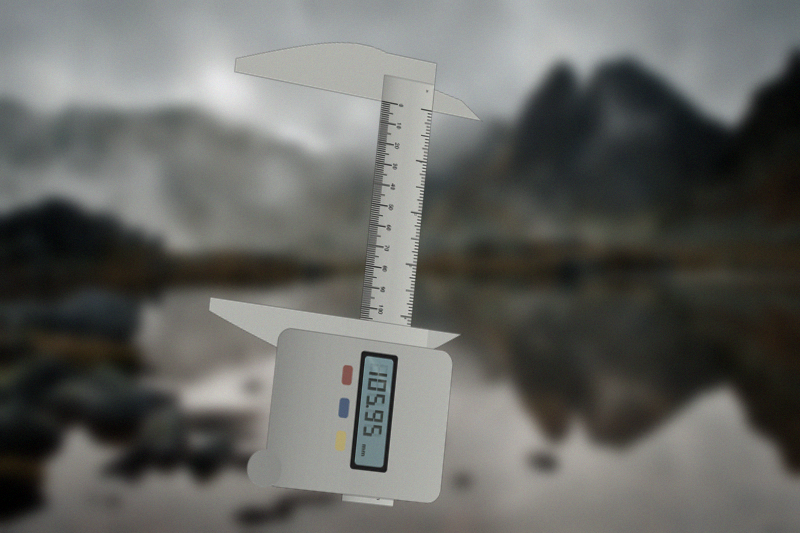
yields 105.95 mm
